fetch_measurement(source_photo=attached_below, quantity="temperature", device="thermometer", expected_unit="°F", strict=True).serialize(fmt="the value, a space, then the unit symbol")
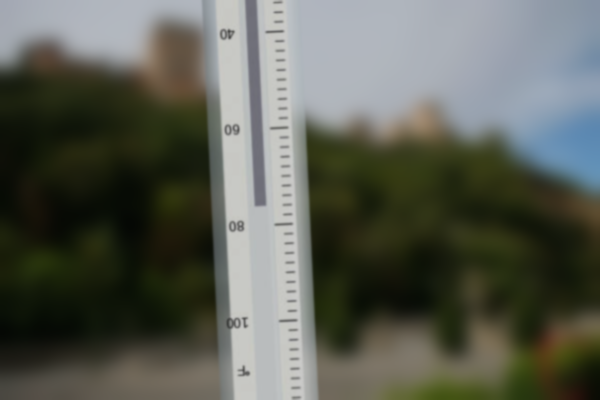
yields 76 °F
